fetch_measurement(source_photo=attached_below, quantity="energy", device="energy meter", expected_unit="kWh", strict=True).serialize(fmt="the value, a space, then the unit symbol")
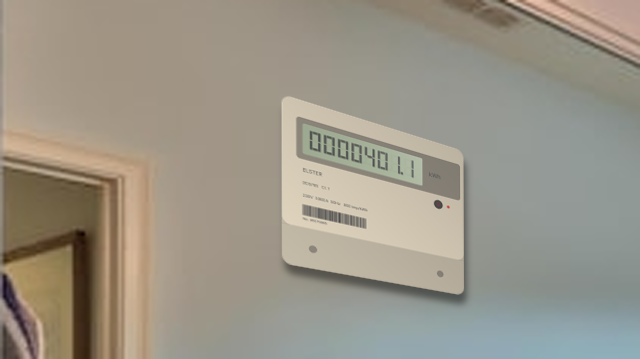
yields 401.1 kWh
